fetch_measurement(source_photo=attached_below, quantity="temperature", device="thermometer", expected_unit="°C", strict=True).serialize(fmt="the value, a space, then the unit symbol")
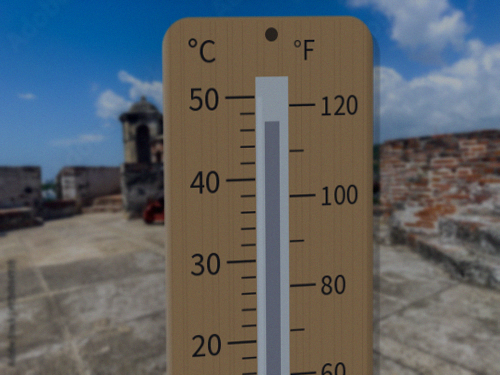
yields 47 °C
